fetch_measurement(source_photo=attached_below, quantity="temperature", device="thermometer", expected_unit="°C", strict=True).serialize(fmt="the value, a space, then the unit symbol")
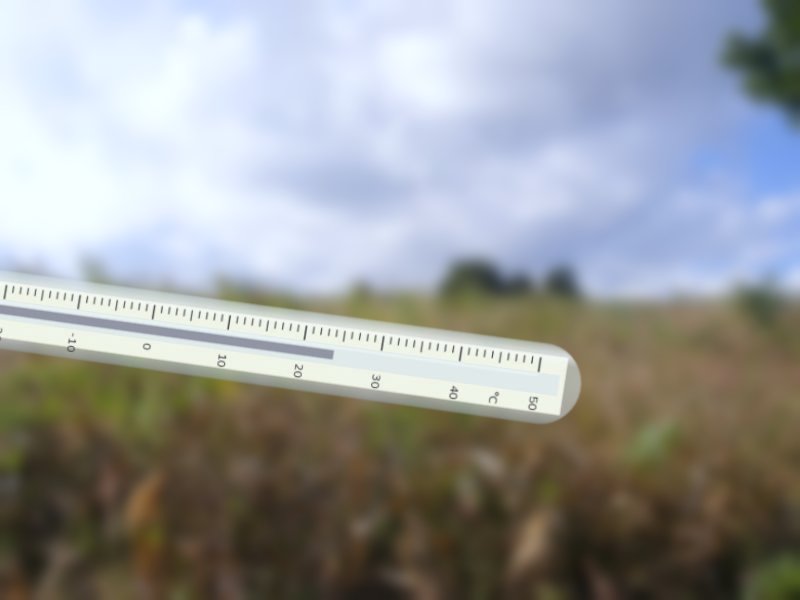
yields 24 °C
